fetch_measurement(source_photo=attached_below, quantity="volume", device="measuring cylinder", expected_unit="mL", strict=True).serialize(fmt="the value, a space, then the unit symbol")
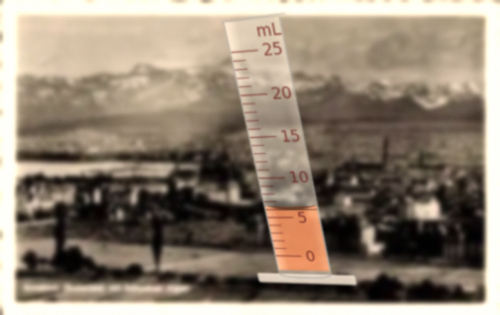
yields 6 mL
